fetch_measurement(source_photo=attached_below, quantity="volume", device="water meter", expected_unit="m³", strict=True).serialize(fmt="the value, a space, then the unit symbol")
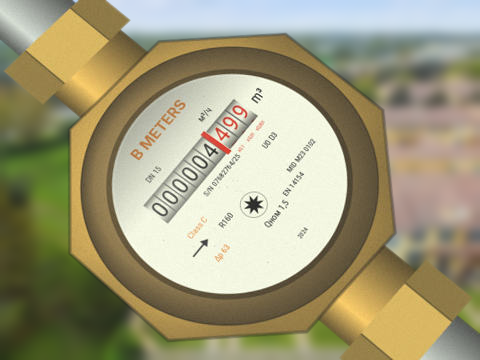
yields 4.499 m³
